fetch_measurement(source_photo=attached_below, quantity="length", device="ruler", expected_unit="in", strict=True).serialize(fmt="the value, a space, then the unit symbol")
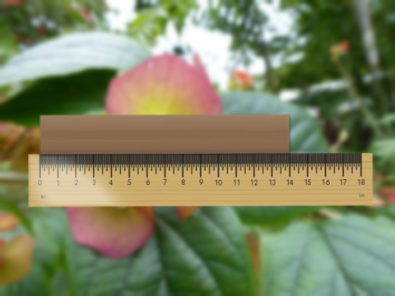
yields 14 in
